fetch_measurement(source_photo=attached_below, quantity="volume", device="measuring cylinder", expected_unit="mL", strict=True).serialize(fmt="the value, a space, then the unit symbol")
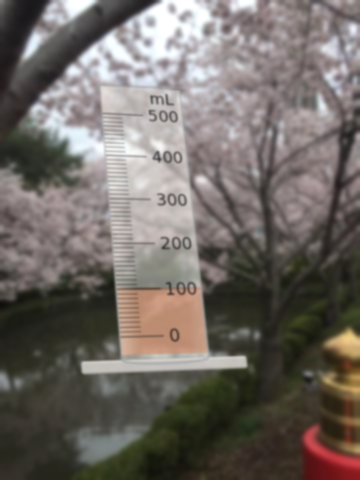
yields 100 mL
